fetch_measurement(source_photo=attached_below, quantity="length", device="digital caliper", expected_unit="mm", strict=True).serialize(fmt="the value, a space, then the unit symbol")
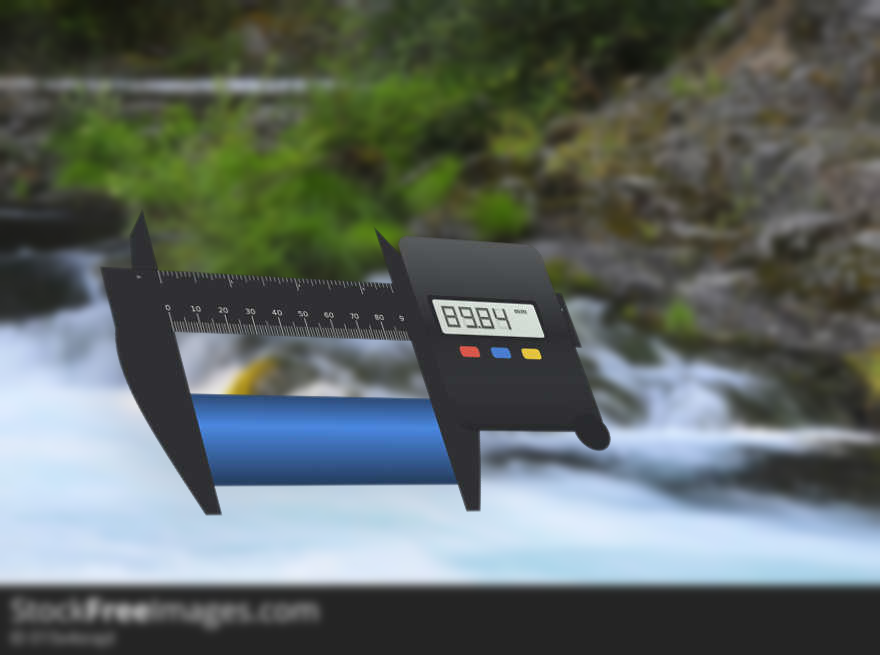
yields 89.84 mm
